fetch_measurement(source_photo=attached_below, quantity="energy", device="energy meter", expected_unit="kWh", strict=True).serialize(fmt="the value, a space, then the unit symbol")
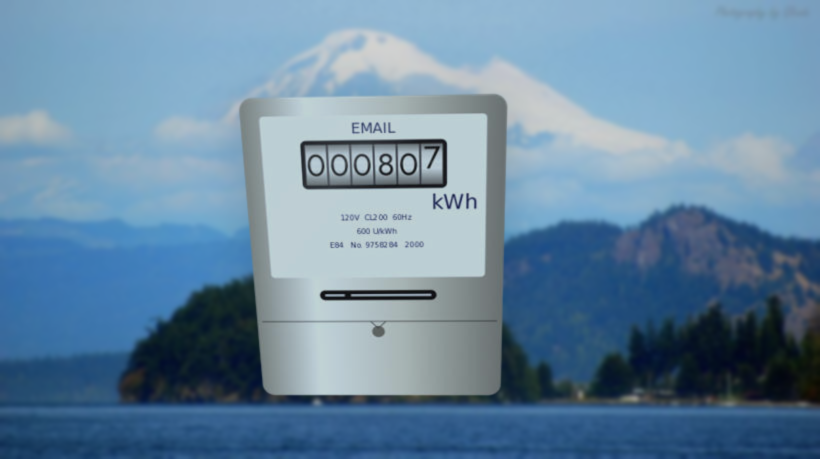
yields 807 kWh
